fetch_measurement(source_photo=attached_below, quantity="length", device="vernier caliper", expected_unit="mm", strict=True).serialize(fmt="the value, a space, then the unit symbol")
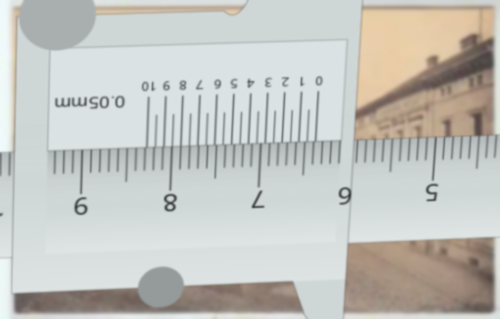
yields 63.8 mm
